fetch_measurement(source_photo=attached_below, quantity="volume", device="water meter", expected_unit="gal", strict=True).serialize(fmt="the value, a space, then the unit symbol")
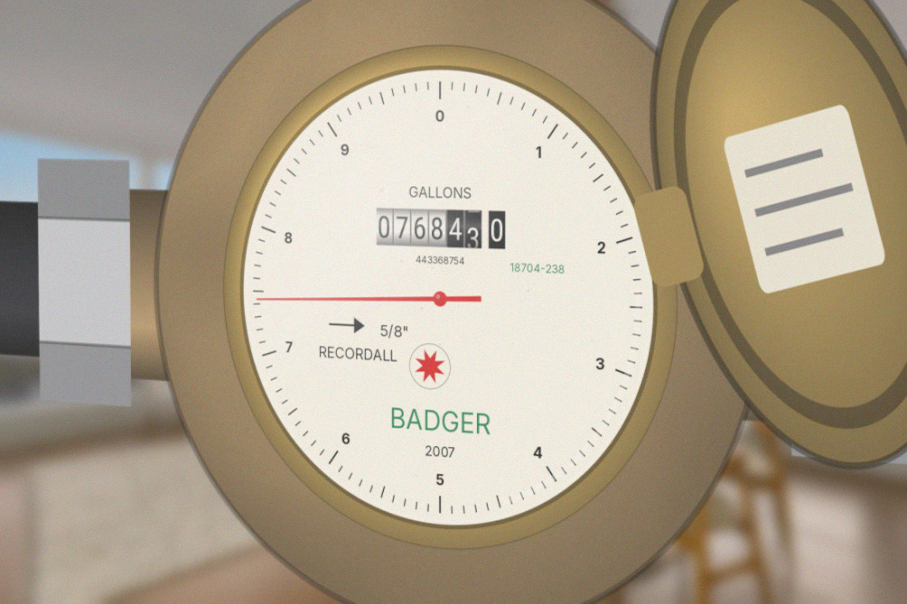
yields 768427.4 gal
